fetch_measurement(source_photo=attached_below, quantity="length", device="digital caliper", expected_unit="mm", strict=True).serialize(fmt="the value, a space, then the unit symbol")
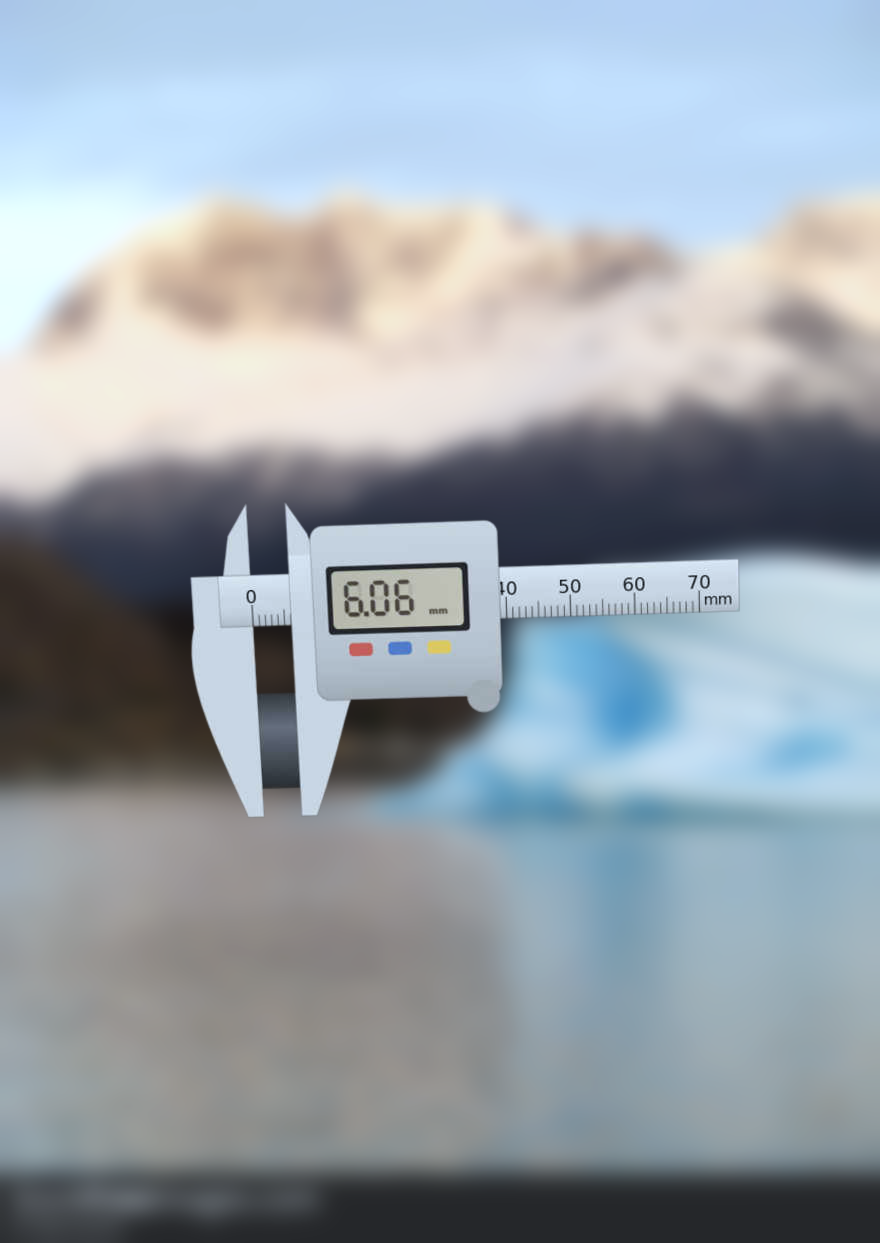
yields 6.06 mm
